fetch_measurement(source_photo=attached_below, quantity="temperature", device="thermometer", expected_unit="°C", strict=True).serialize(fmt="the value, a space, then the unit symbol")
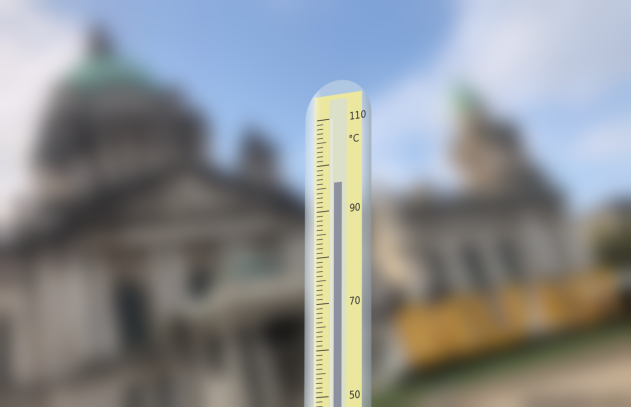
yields 96 °C
